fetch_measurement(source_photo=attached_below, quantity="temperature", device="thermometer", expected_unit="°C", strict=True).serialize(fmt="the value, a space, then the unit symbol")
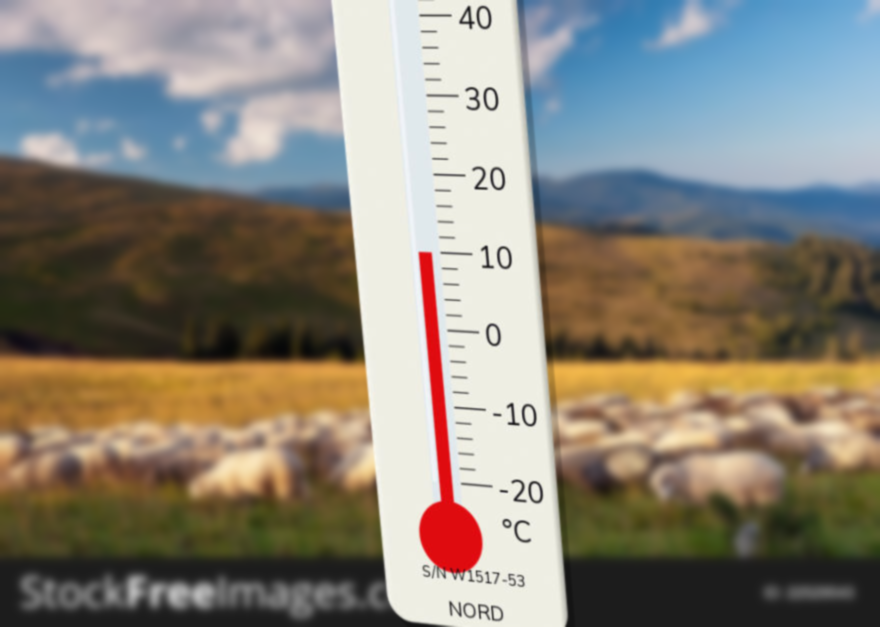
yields 10 °C
